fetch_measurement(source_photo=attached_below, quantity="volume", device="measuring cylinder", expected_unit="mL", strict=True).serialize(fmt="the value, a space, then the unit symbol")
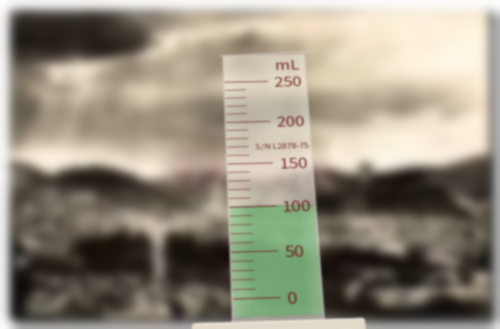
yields 100 mL
